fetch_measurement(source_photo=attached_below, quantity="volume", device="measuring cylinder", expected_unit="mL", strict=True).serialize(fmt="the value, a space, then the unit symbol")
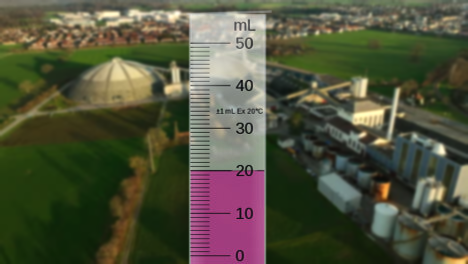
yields 20 mL
